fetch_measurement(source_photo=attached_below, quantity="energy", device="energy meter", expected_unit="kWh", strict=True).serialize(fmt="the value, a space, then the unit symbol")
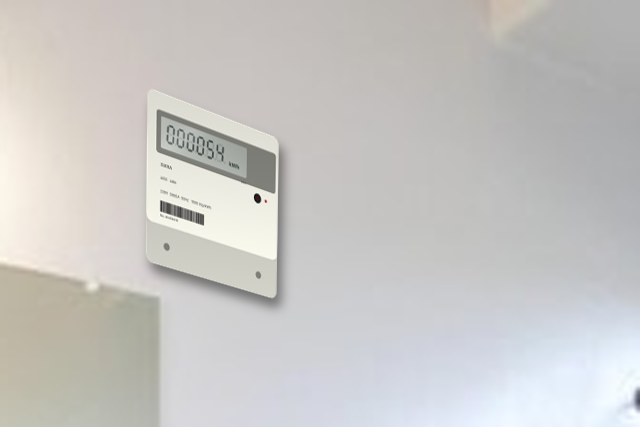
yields 54 kWh
